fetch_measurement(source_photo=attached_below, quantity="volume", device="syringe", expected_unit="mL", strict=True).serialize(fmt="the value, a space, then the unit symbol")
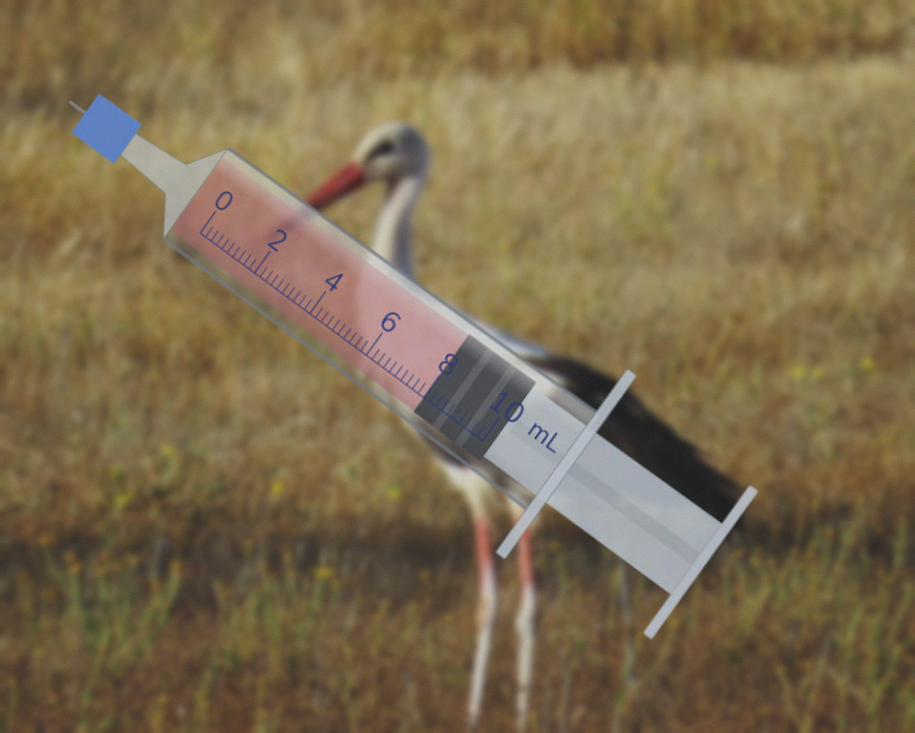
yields 8 mL
